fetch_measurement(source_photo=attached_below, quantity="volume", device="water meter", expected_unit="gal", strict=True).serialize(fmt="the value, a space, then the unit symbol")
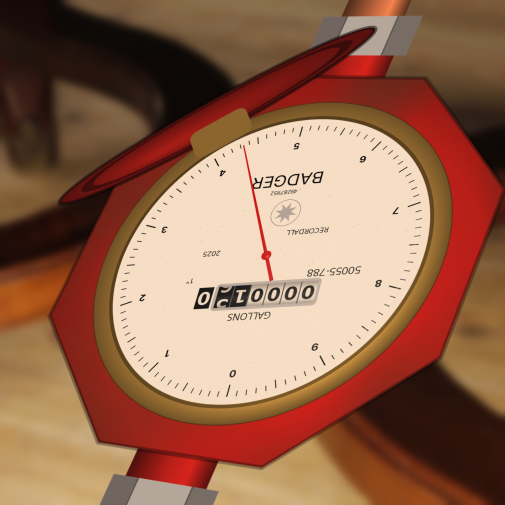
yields 154.3 gal
